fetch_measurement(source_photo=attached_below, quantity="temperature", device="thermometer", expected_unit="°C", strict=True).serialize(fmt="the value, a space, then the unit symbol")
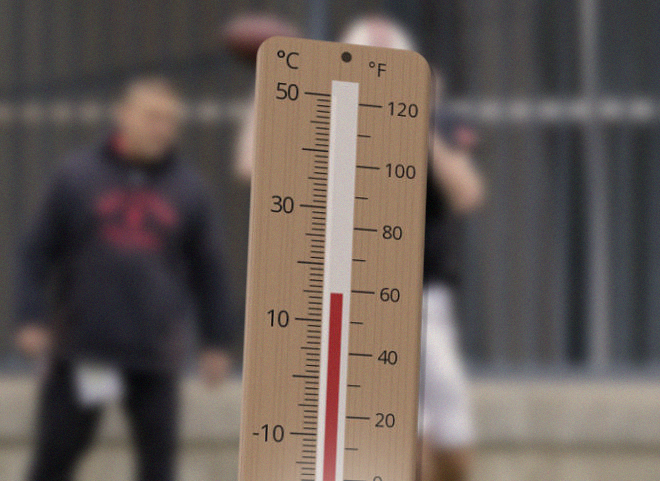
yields 15 °C
